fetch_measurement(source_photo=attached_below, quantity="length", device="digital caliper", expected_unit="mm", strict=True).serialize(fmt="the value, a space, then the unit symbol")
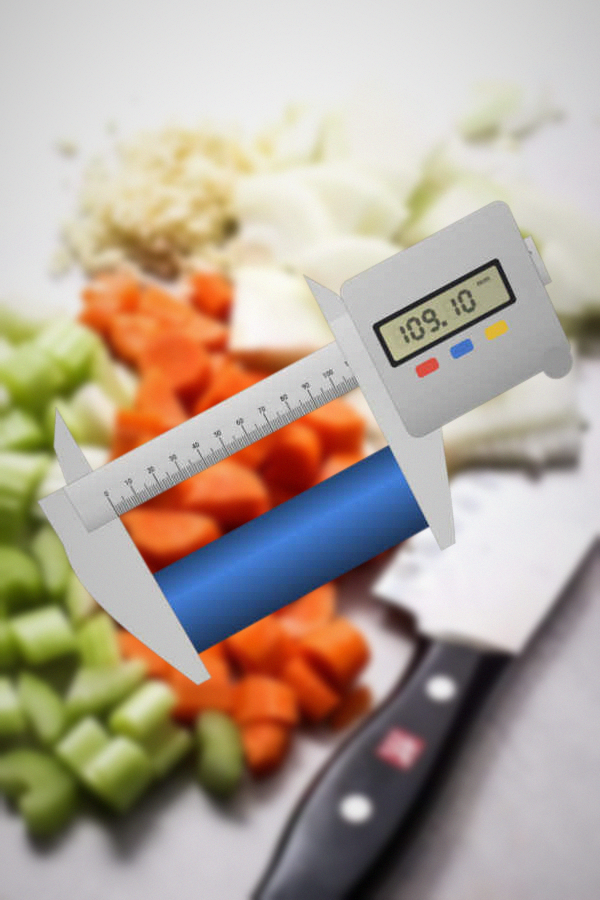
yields 109.10 mm
